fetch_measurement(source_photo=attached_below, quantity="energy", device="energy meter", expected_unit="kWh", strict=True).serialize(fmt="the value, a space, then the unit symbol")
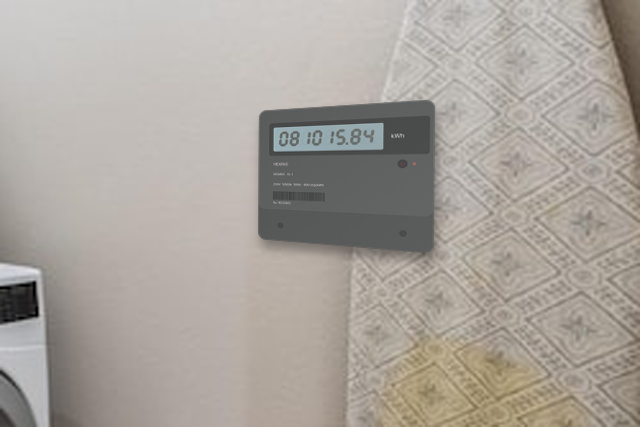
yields 81015.84 kWh
